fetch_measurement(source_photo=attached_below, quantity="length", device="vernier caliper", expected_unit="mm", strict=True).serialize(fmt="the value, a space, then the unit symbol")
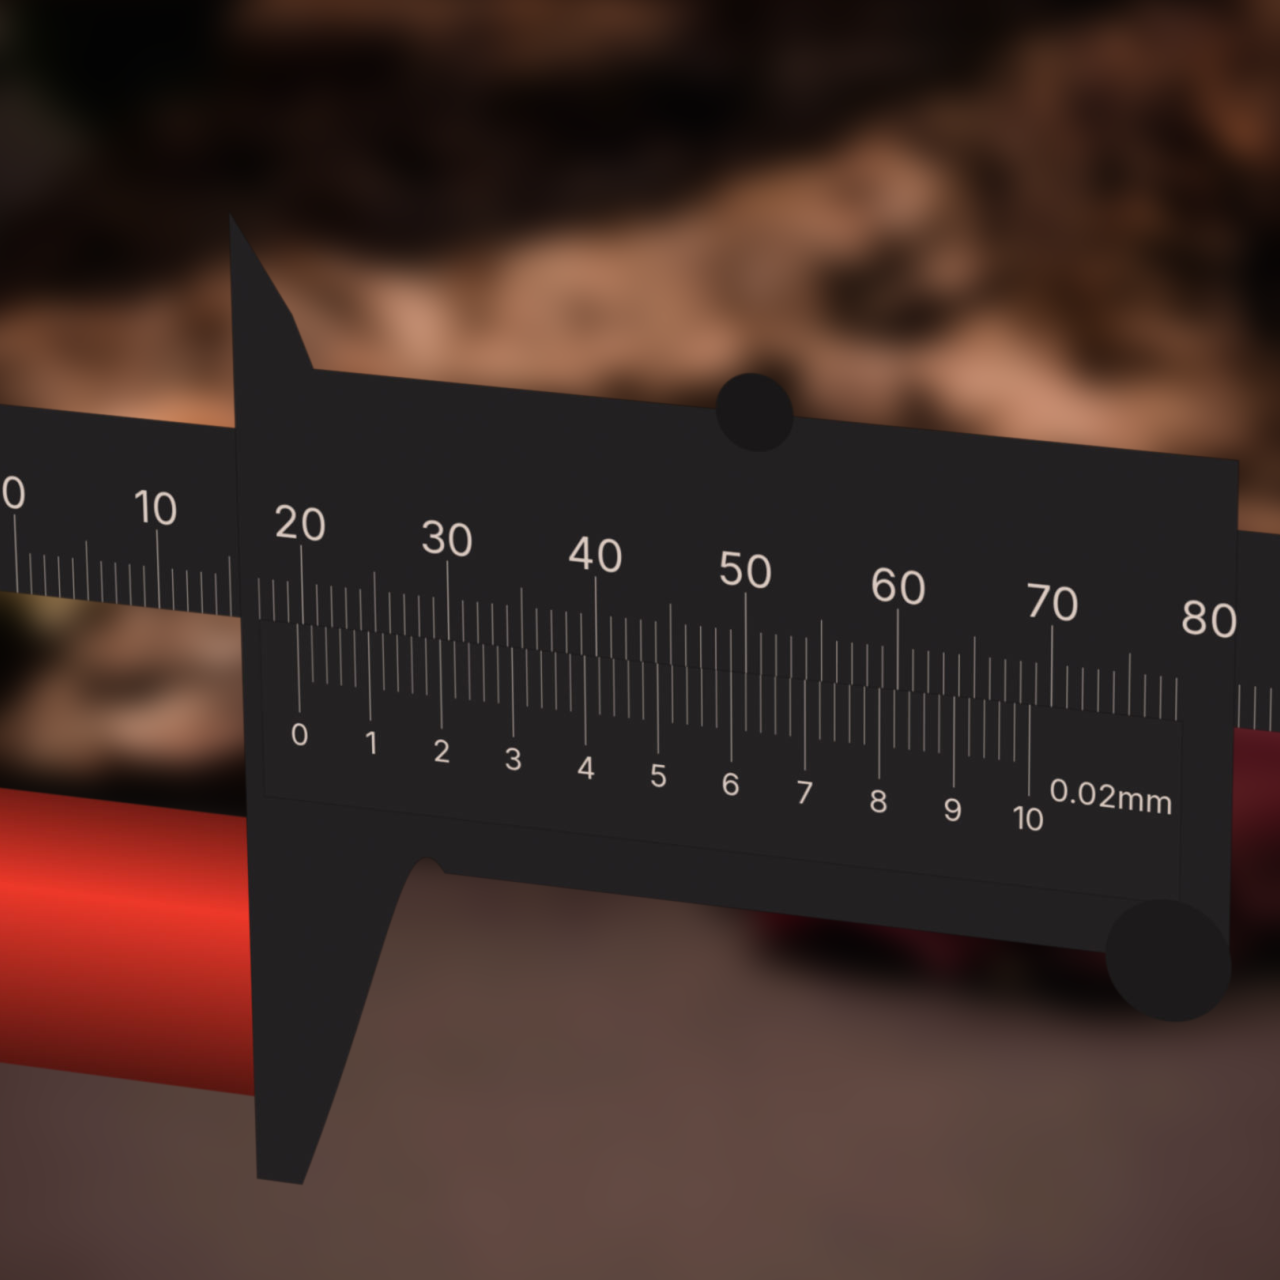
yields 19.6 mm
